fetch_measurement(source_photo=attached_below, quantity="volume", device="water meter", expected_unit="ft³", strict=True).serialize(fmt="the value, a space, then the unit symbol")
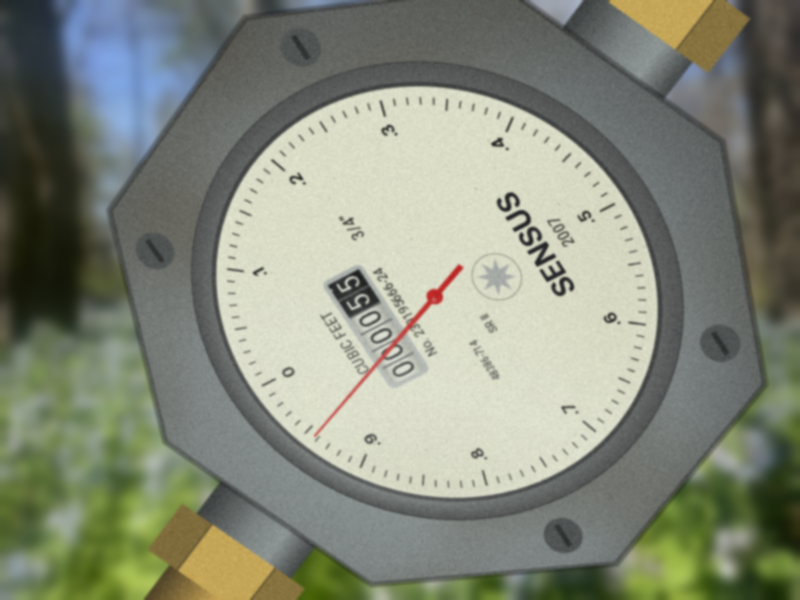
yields 54.94 ft³
